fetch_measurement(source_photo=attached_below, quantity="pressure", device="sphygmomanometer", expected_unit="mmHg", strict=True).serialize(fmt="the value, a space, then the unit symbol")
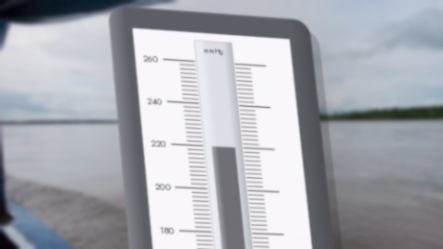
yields 220 mmHg
